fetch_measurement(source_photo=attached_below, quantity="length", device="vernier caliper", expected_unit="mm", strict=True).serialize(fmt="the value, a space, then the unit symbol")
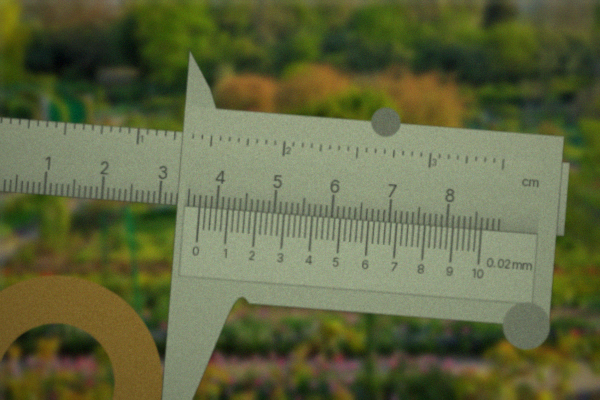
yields 37.0 mm
